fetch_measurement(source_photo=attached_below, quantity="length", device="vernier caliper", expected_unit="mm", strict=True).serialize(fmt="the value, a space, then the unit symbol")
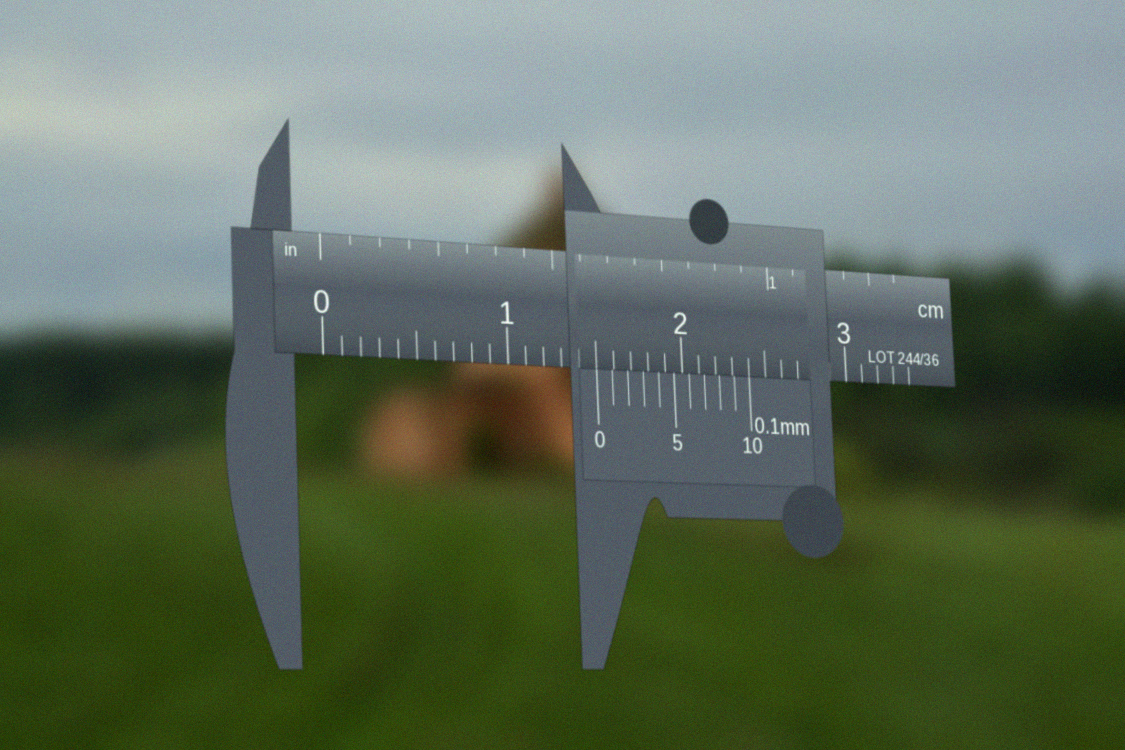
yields 15.0 mm
